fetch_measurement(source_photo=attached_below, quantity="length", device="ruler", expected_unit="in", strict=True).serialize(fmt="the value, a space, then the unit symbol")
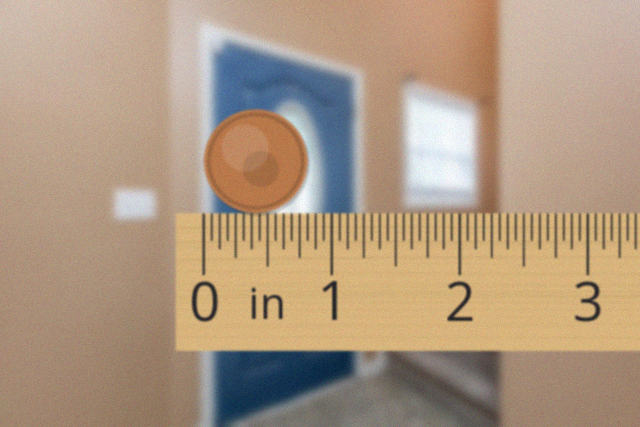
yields 0.8125 in
